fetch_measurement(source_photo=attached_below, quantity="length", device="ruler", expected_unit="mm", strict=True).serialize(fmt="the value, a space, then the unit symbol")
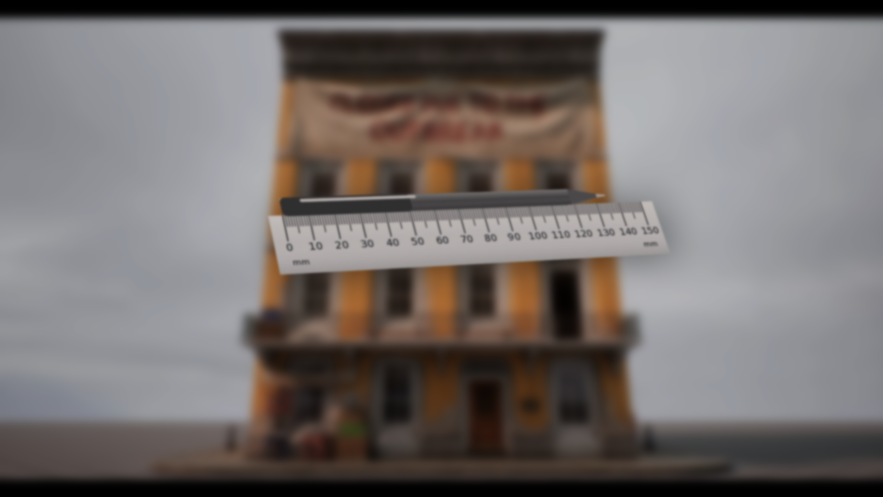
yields 135 mm
